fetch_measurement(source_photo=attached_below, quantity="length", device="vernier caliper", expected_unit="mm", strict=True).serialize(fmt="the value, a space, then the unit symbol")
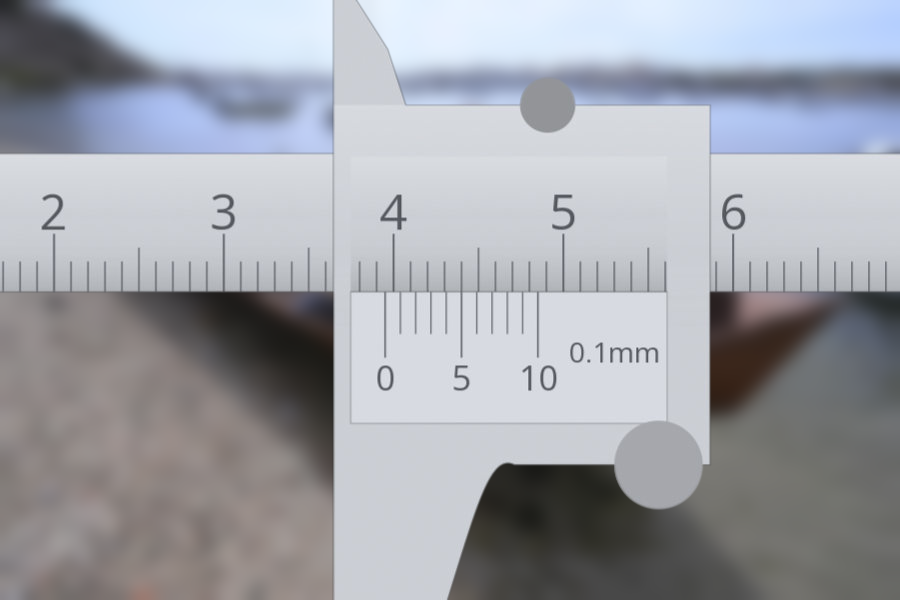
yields 39.5 mm
